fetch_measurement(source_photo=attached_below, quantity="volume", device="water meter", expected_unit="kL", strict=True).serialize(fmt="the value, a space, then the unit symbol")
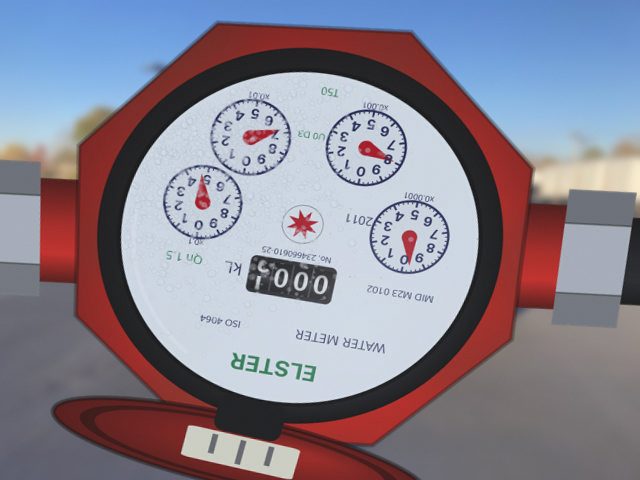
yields 1.4679 kL
